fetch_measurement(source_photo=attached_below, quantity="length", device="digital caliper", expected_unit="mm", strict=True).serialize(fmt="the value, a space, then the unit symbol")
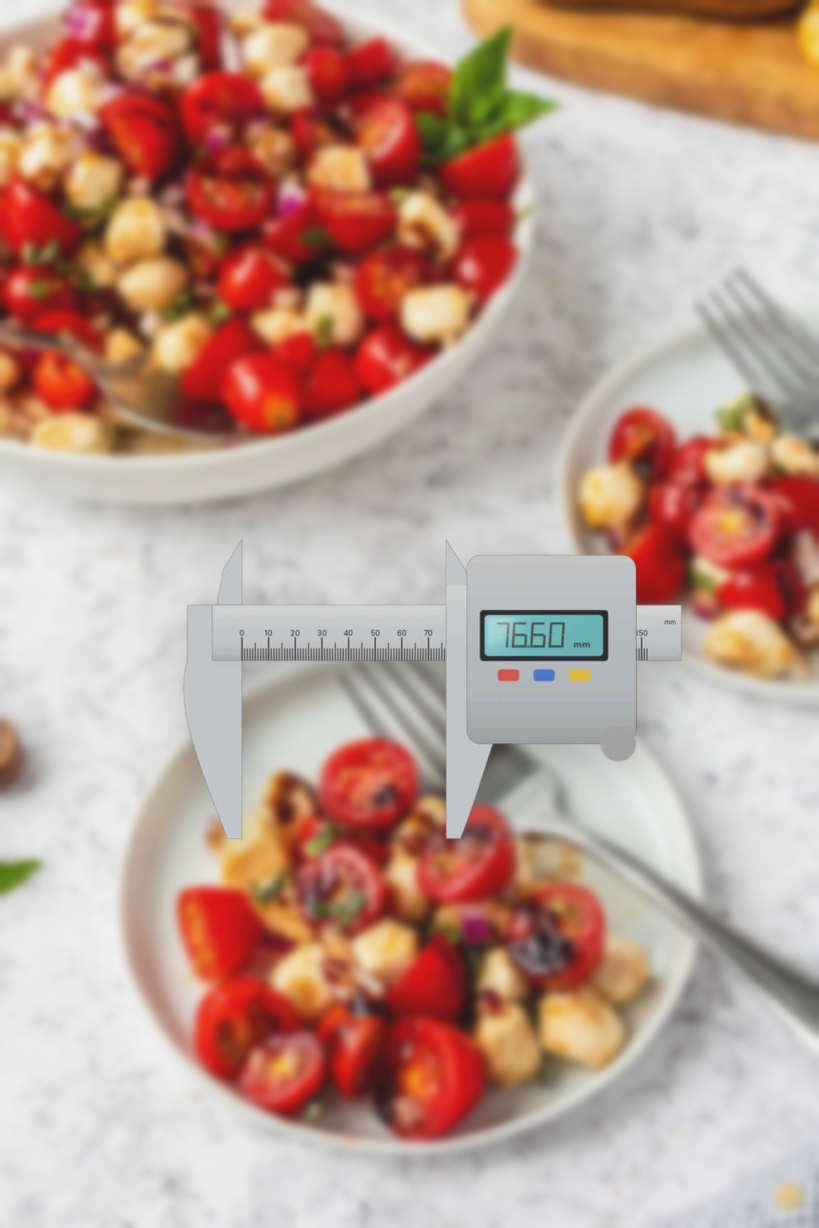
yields 76.60 mm
